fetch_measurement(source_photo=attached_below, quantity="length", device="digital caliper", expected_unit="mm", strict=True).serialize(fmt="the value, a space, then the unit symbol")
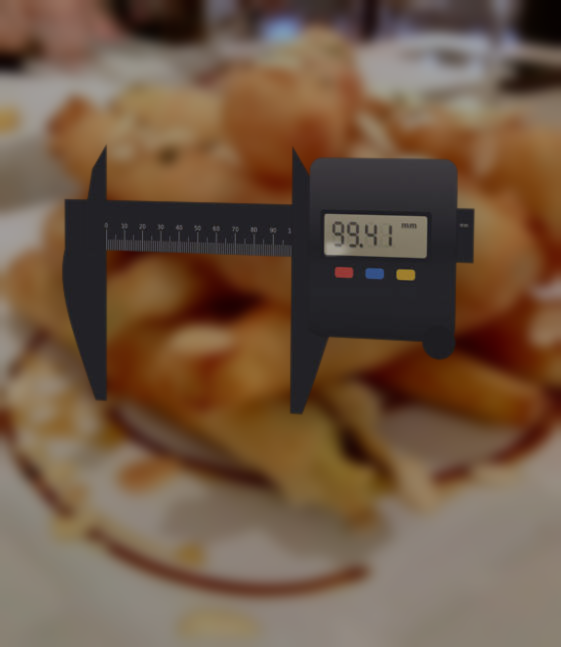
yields 99.41 mm
